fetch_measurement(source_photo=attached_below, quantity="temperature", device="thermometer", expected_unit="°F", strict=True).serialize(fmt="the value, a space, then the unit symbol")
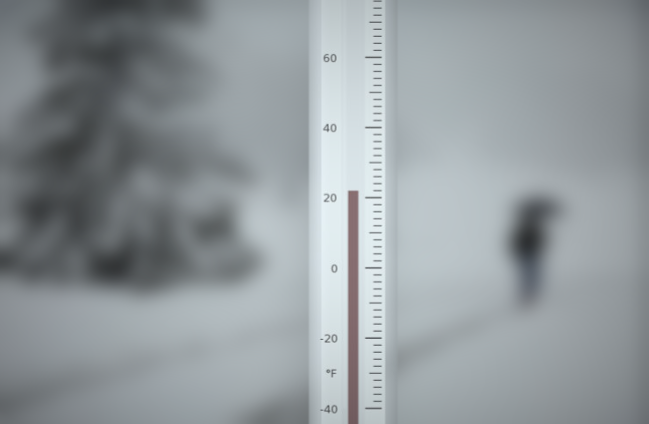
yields 22 °F
